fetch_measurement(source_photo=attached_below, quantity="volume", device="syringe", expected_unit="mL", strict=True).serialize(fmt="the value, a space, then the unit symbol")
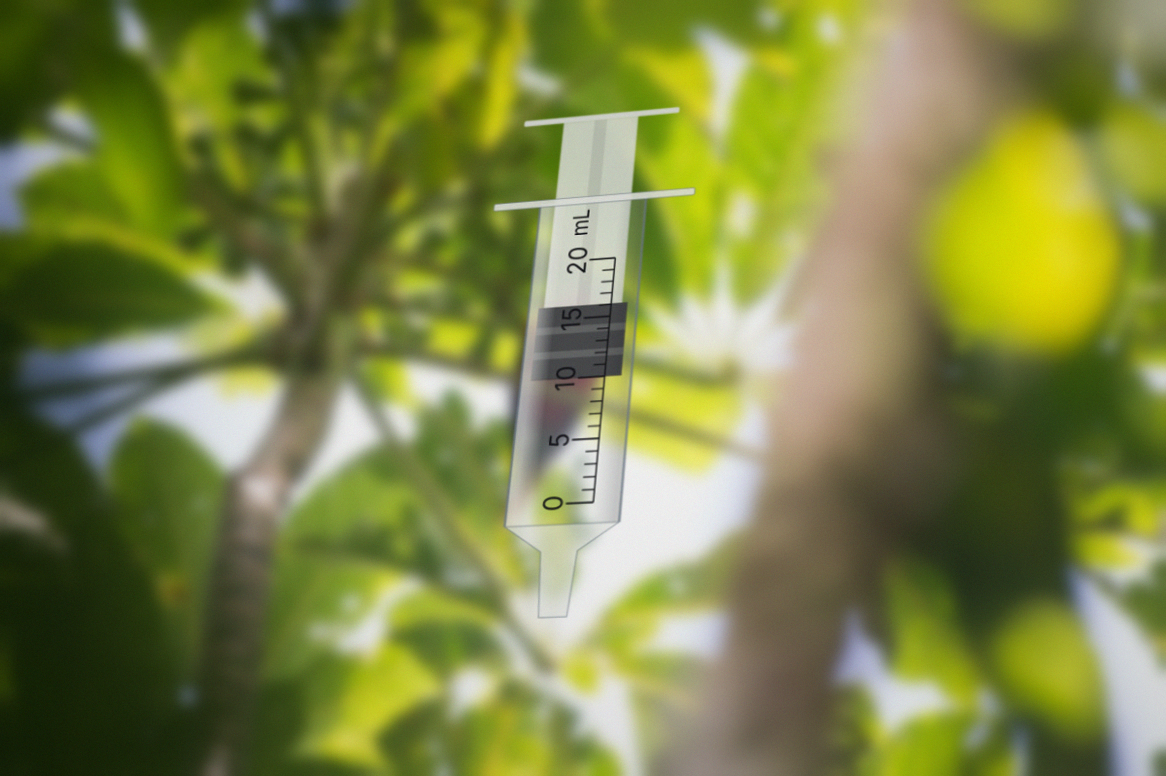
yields 10 mL
